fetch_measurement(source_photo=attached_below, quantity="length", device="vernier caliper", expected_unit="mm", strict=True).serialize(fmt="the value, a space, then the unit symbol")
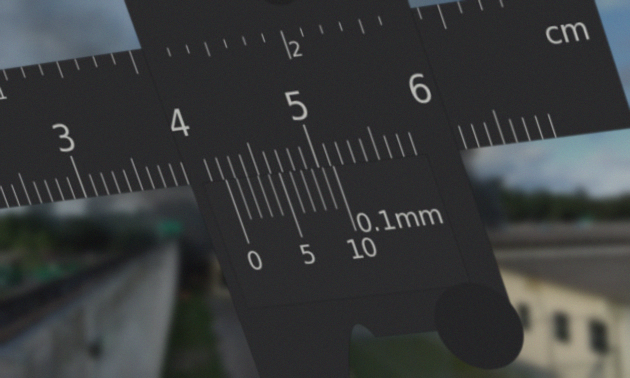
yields 42.2 mm
